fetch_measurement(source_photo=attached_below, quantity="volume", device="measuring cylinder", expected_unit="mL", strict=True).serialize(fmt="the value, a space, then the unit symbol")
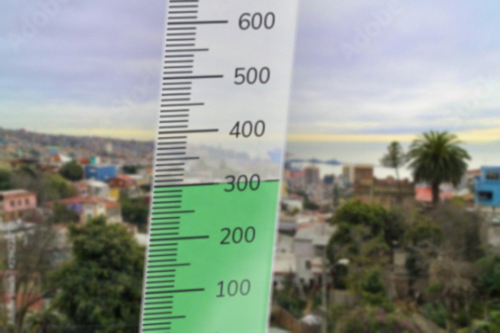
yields 300 mL
